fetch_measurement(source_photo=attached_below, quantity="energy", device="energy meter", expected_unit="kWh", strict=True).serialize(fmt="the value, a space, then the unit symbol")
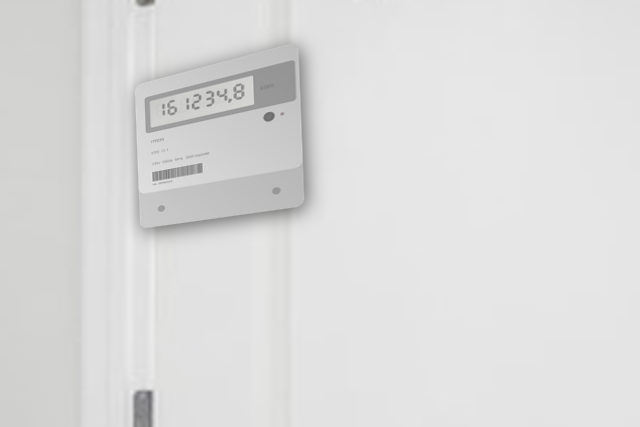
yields 161234.8 kWh
